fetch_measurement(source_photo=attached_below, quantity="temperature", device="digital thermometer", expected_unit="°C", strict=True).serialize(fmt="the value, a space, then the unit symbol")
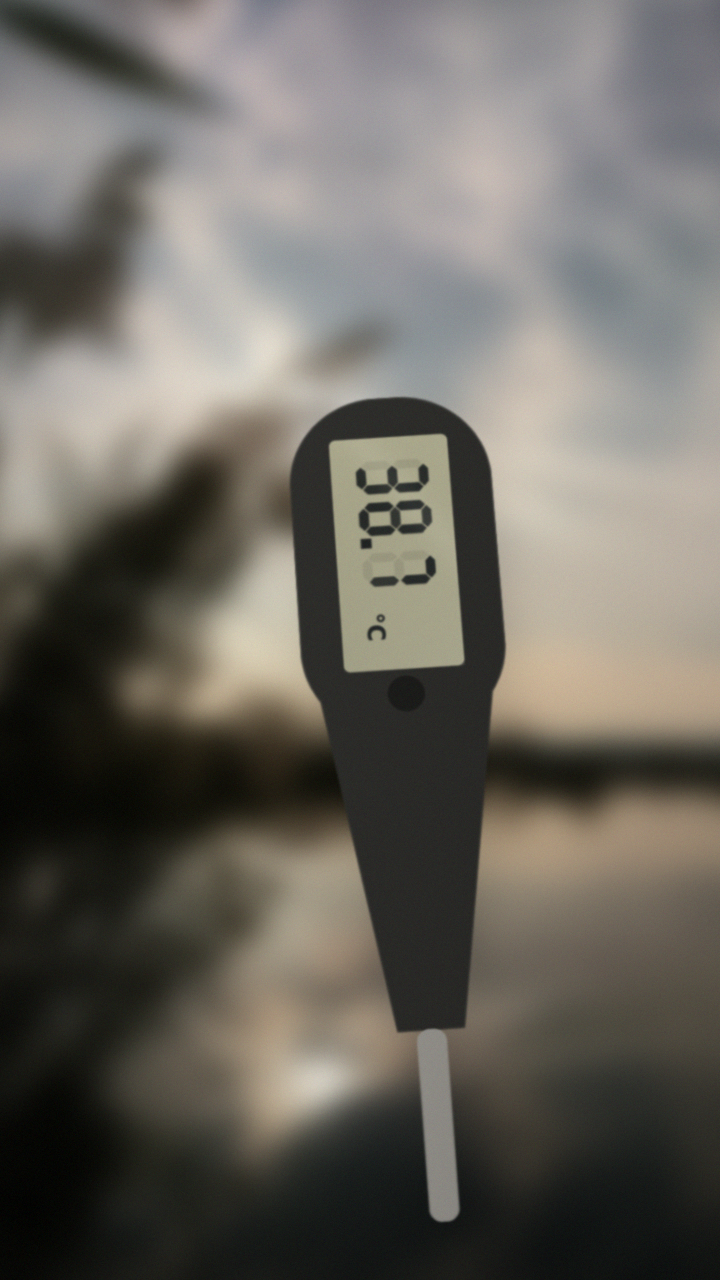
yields 38.7 °C
